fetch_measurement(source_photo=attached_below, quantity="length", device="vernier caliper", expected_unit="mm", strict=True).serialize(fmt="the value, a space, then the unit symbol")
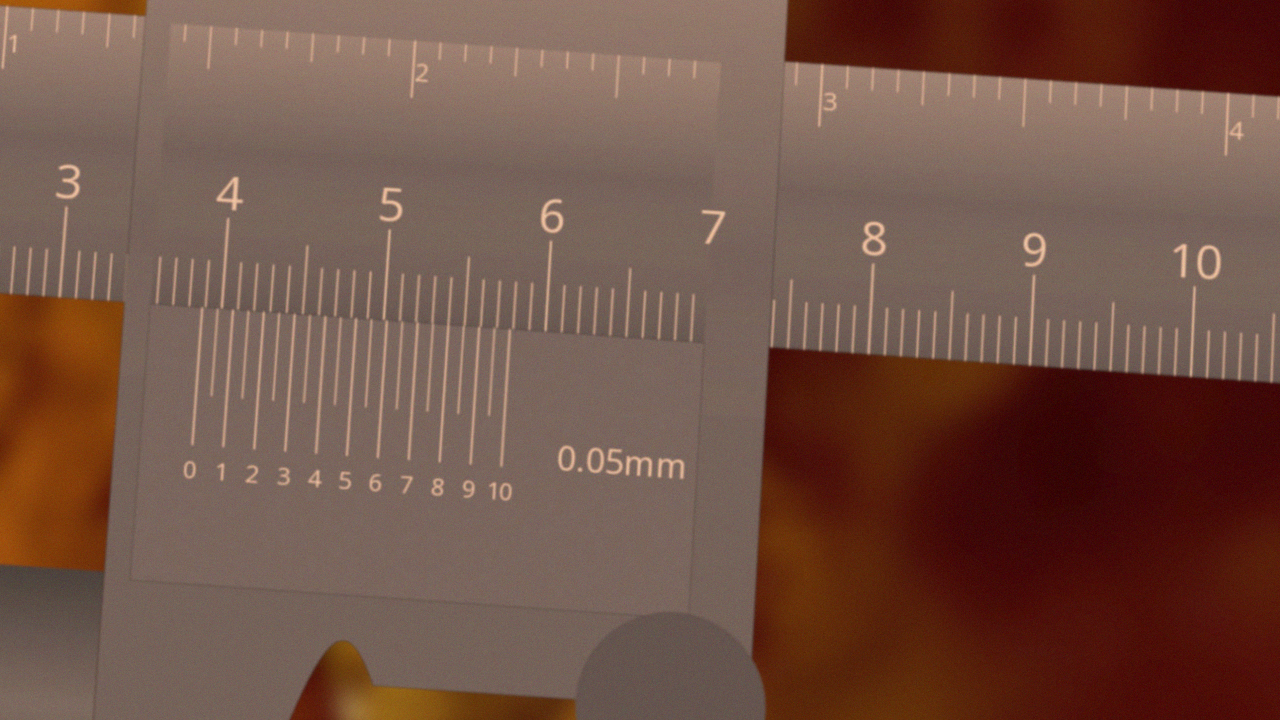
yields 38.8 mm
